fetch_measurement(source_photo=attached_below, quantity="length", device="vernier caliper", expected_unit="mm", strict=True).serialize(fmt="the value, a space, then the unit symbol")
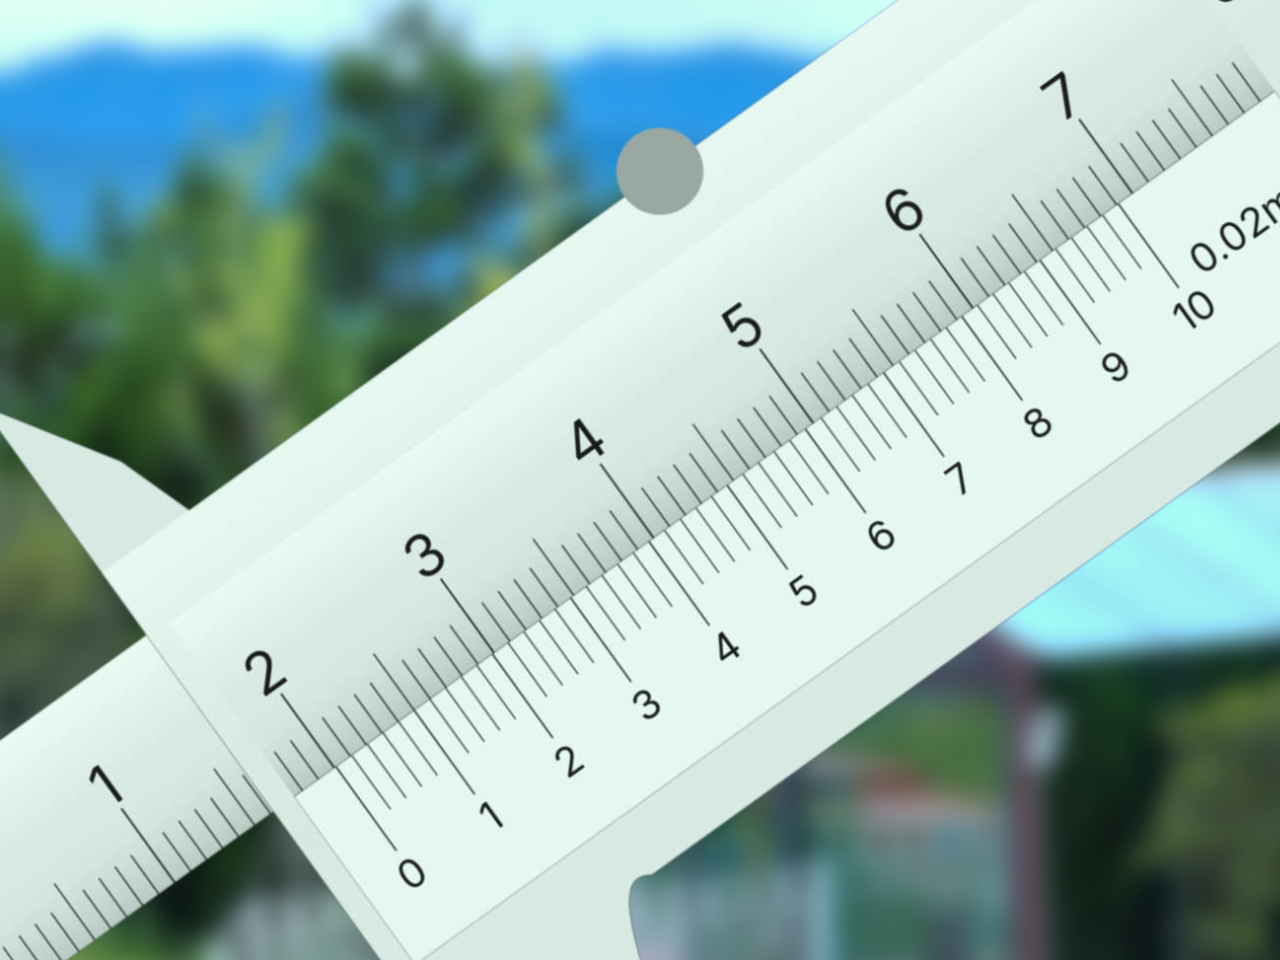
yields 20.1 mm
